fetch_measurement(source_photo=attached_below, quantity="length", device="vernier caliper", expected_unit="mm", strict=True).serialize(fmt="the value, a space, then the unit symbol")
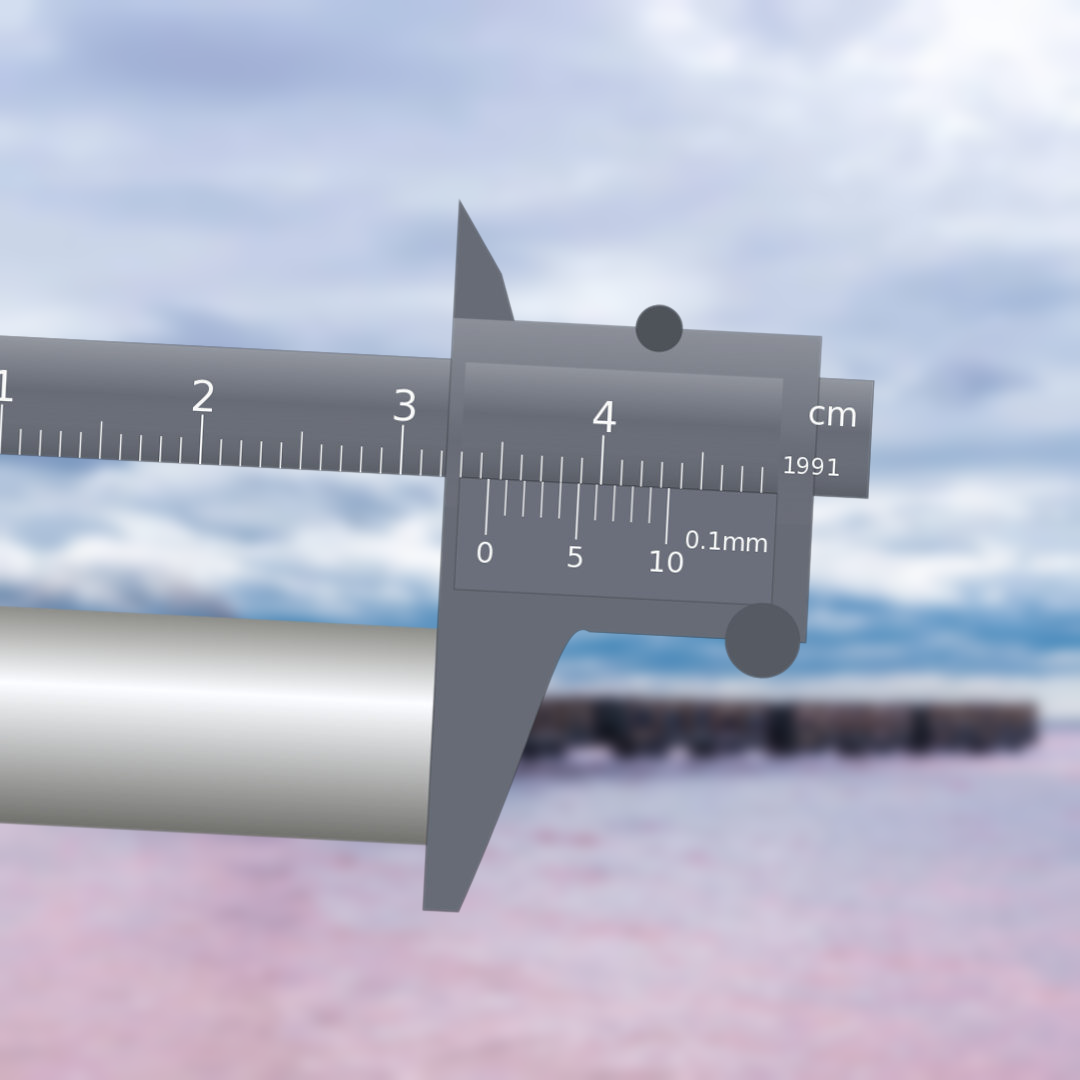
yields 34.4 mm
